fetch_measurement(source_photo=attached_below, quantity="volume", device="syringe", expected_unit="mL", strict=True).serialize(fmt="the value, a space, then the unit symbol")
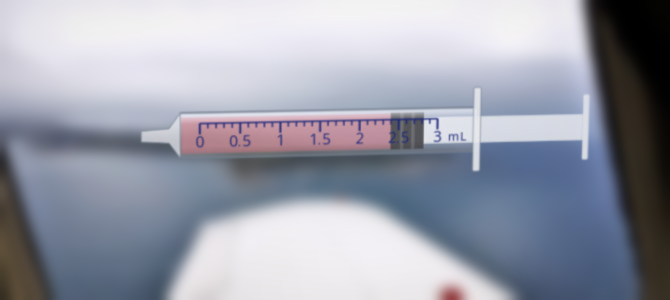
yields 2.4 mL
